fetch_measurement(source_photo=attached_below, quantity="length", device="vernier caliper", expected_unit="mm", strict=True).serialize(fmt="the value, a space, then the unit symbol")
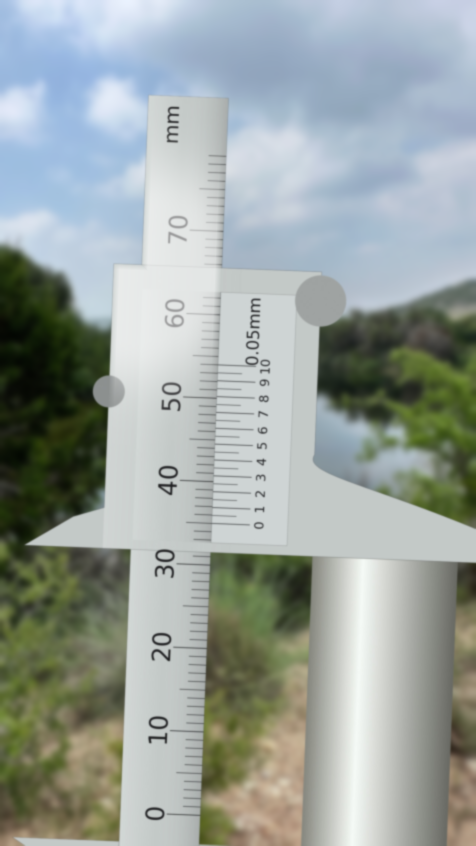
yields 35.0 mm
